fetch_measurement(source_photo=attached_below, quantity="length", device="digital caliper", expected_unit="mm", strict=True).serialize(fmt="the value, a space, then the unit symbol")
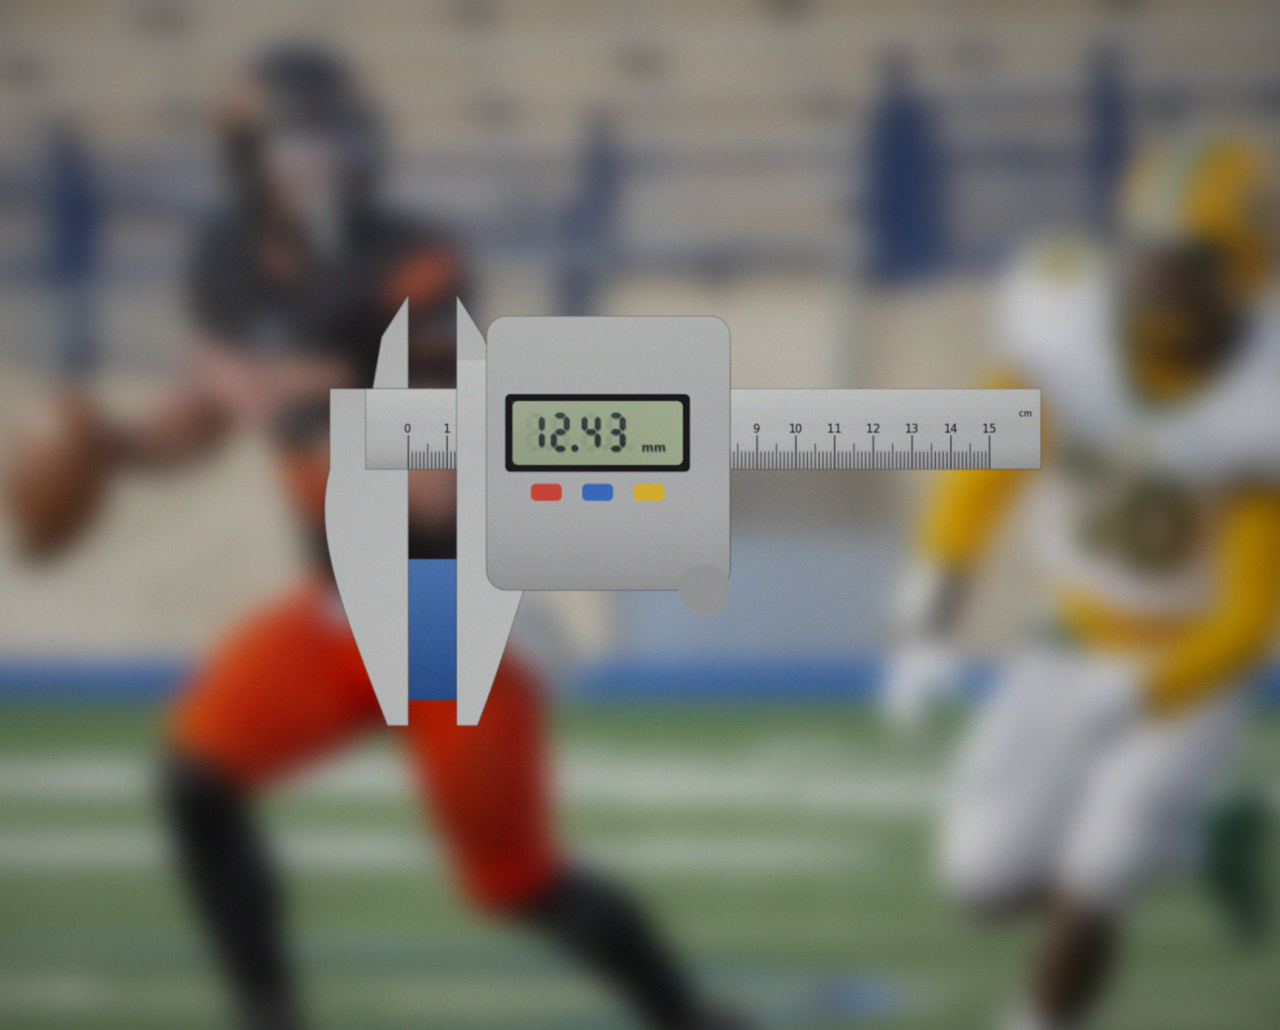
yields 12.43 mm
